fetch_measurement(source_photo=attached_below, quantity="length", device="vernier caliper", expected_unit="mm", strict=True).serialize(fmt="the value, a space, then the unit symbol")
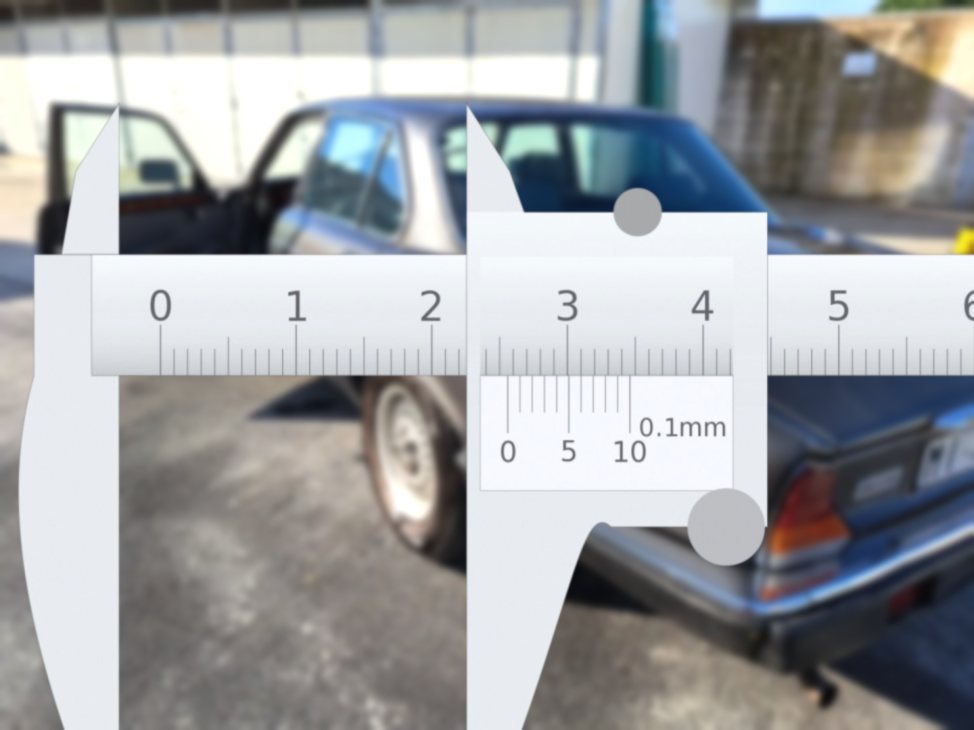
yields 25.6 mm
